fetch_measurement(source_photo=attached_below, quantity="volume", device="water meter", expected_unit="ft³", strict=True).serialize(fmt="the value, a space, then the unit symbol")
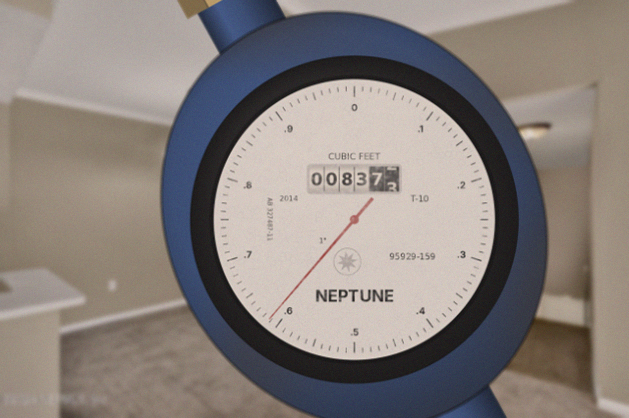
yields 8372.61 ft³
